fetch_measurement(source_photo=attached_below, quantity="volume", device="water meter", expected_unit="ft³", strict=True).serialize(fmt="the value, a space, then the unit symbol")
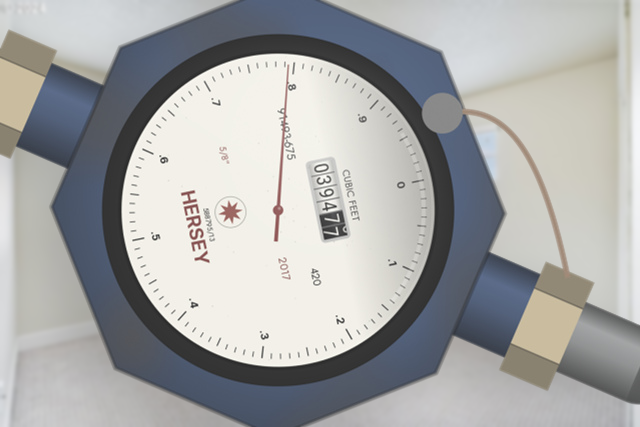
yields 39476.79 ft³
